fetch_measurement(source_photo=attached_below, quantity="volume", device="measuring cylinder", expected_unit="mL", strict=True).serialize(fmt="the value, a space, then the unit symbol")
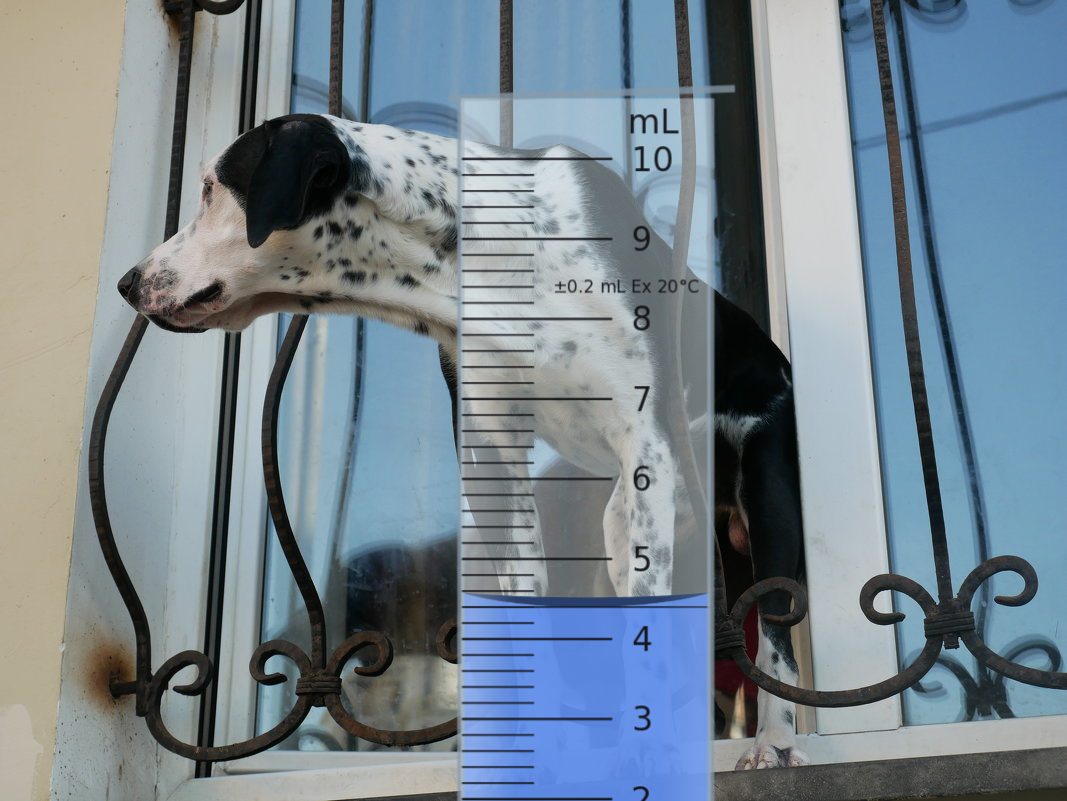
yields 4.4 mL
